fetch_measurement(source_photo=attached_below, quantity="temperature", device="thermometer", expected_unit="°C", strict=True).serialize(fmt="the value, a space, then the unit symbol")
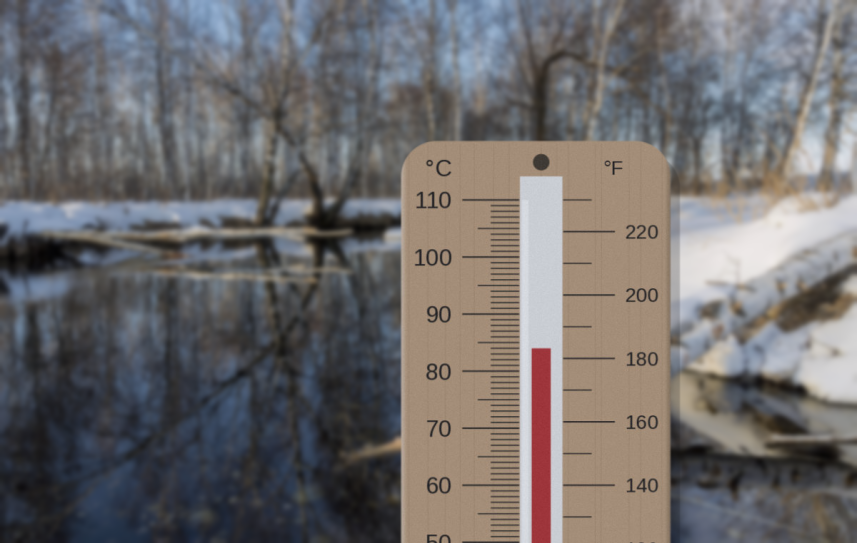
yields 84 °C
